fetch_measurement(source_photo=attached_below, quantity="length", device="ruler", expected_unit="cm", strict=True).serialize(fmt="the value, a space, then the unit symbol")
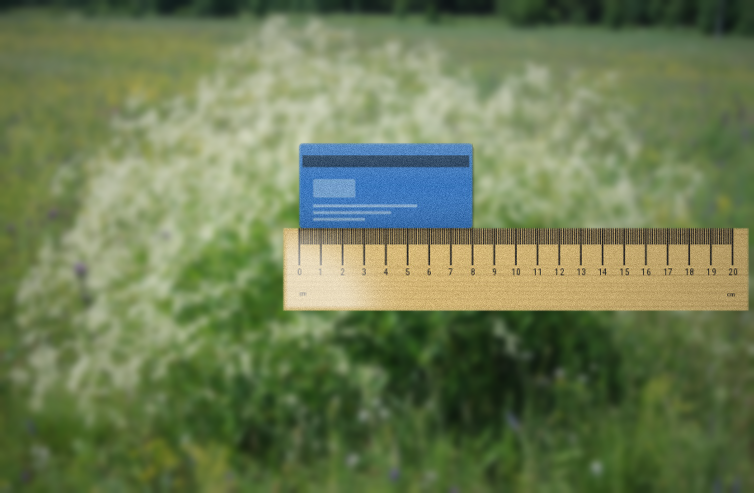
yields 8 cm
